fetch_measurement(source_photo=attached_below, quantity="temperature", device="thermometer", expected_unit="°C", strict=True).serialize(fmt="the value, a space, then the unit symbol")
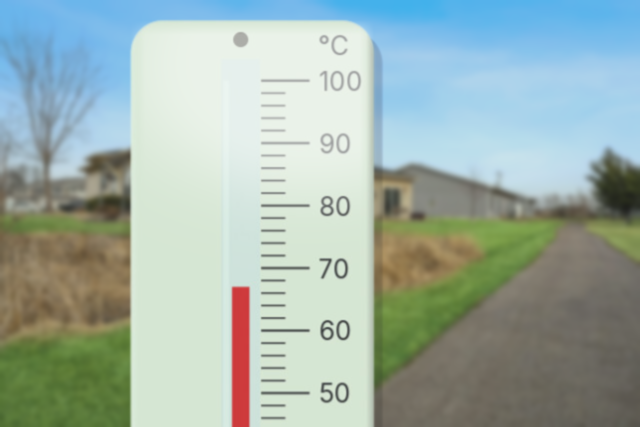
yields 67 °C
